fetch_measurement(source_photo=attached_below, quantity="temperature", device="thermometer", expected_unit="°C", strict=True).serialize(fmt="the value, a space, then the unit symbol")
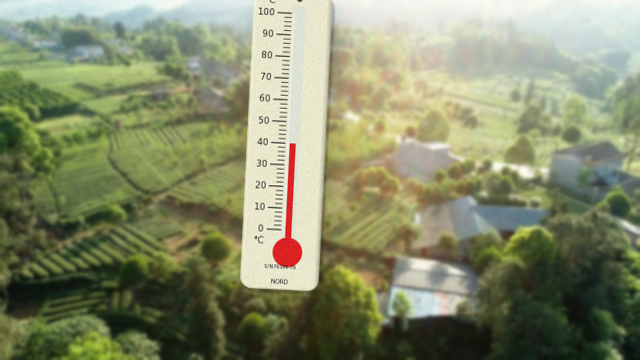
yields 40 °C
